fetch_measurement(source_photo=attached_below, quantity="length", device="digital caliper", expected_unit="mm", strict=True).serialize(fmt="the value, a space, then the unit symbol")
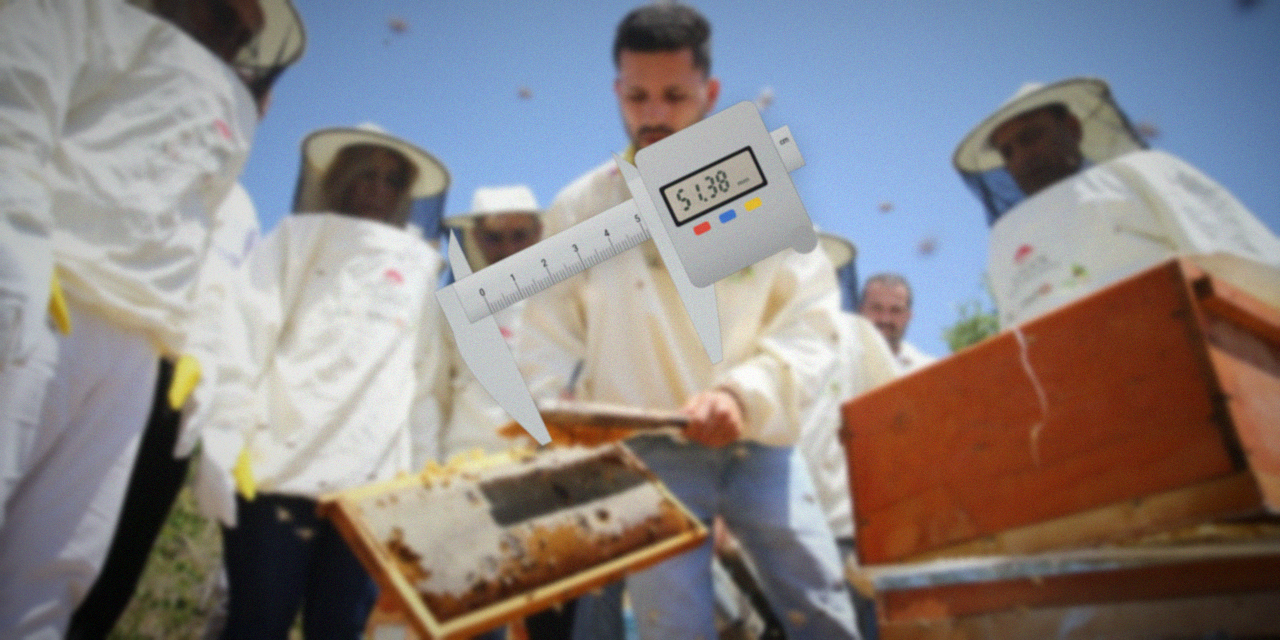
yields 51.38 mm
